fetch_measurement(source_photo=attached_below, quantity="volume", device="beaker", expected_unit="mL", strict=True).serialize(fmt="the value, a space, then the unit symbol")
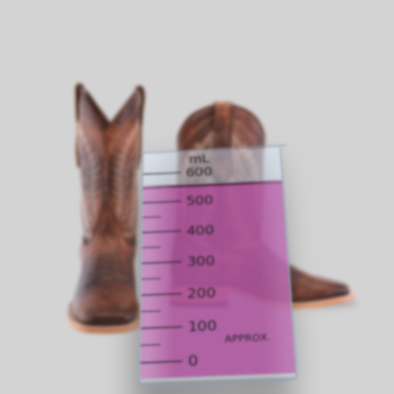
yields 550 mL
